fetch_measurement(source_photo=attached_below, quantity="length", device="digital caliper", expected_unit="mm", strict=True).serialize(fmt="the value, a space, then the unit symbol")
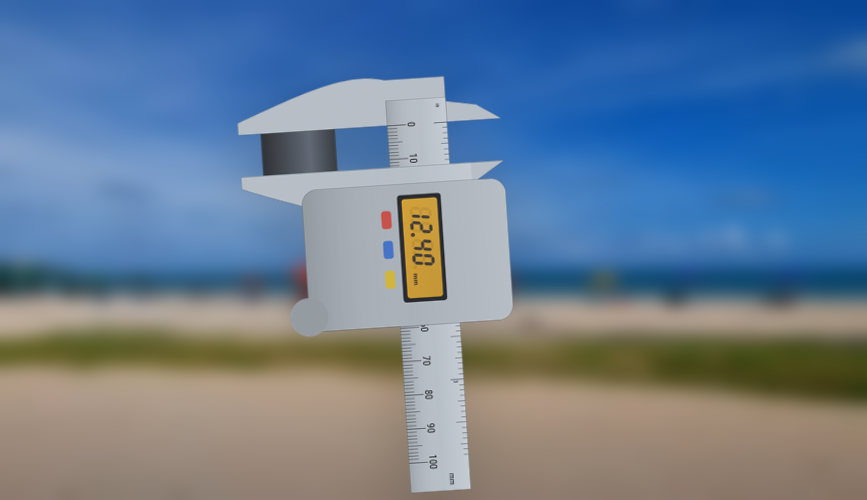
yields 12.40 mm
